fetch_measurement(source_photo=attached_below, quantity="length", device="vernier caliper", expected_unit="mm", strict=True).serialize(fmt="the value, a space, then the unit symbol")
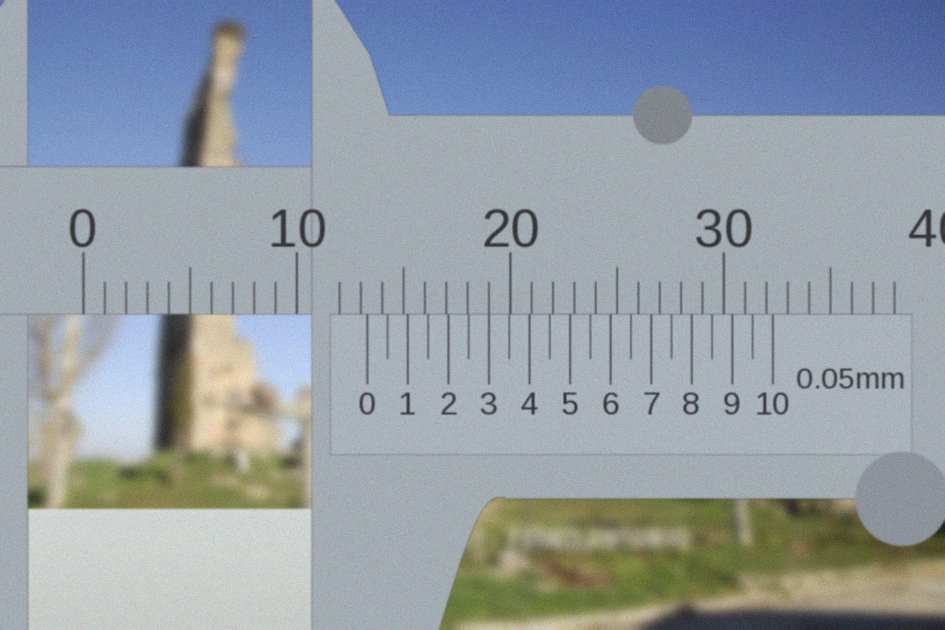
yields 13.3 mm
